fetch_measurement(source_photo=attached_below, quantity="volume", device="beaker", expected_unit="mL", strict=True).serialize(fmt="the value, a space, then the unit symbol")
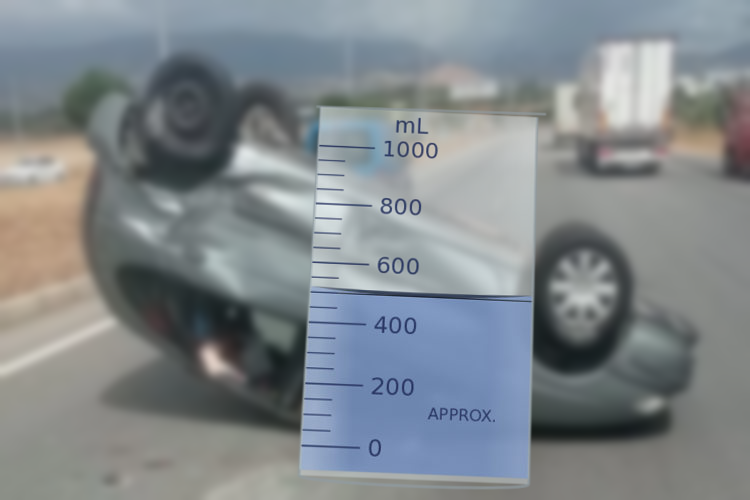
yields 500 mL
